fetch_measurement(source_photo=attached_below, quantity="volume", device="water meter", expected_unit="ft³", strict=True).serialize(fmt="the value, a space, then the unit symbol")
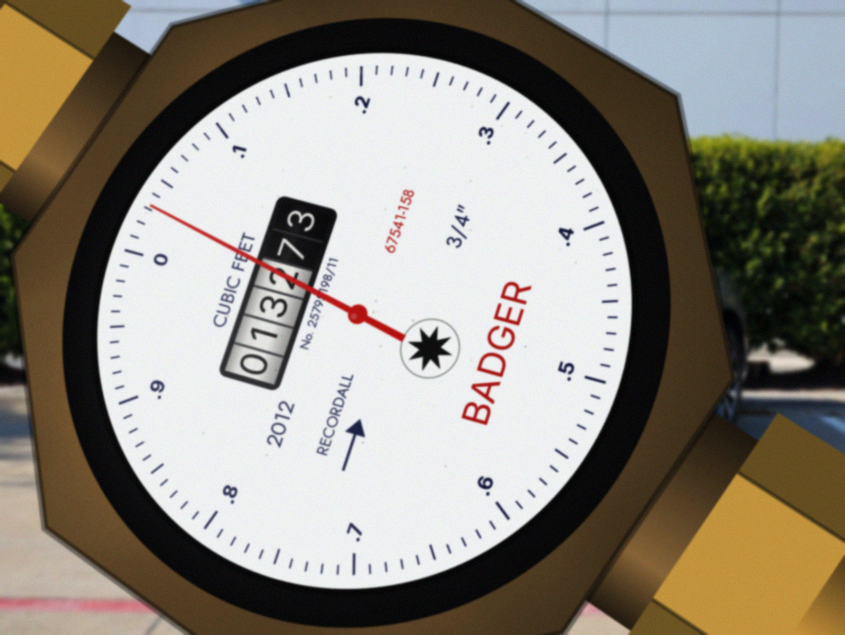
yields 13273.03 ft³
